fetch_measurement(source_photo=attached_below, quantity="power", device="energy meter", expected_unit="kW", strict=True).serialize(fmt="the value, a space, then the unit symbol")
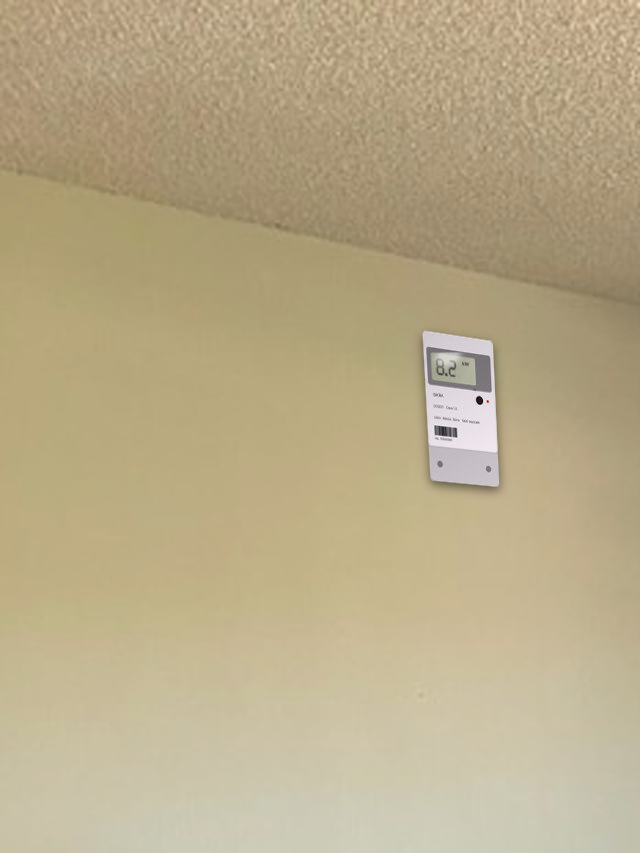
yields 8.2 kW
